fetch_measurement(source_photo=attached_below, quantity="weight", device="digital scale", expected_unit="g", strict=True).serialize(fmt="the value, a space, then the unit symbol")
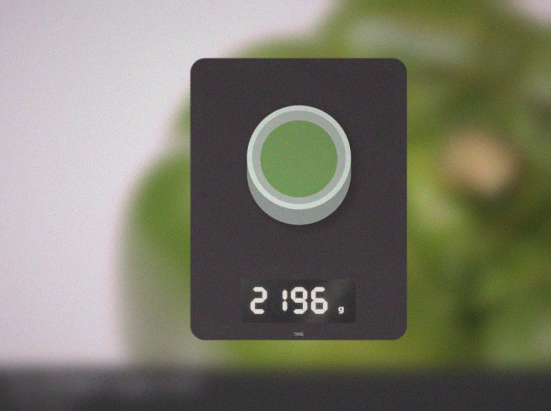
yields 2196 g
